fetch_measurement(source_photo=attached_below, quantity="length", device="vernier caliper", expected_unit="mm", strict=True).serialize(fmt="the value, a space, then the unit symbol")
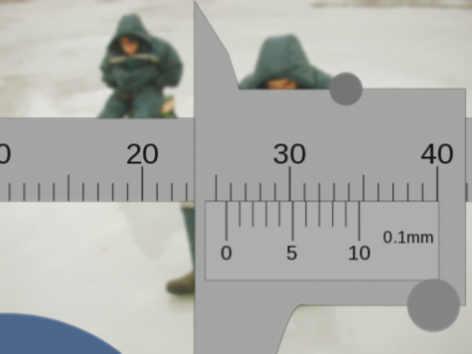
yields 25.7 mm
